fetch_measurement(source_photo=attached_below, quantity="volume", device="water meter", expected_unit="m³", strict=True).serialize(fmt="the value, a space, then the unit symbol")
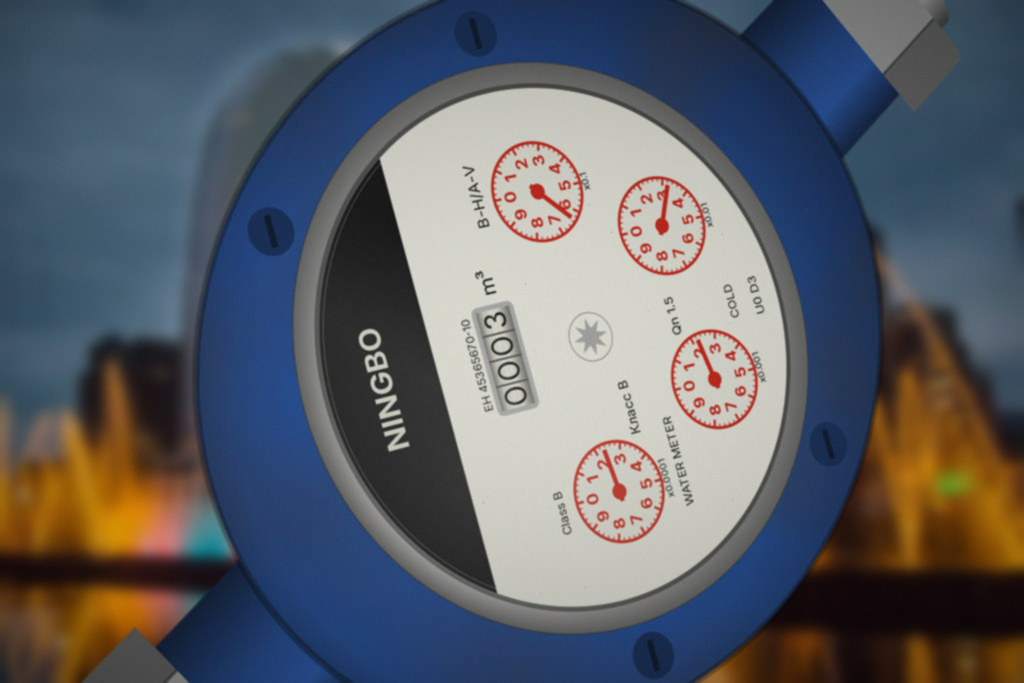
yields 3.6322 m³
